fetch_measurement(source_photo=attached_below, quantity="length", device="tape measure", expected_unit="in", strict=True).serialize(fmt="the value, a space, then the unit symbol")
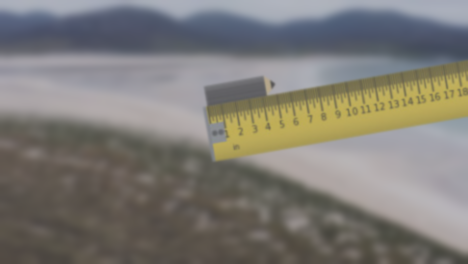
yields 5 in
